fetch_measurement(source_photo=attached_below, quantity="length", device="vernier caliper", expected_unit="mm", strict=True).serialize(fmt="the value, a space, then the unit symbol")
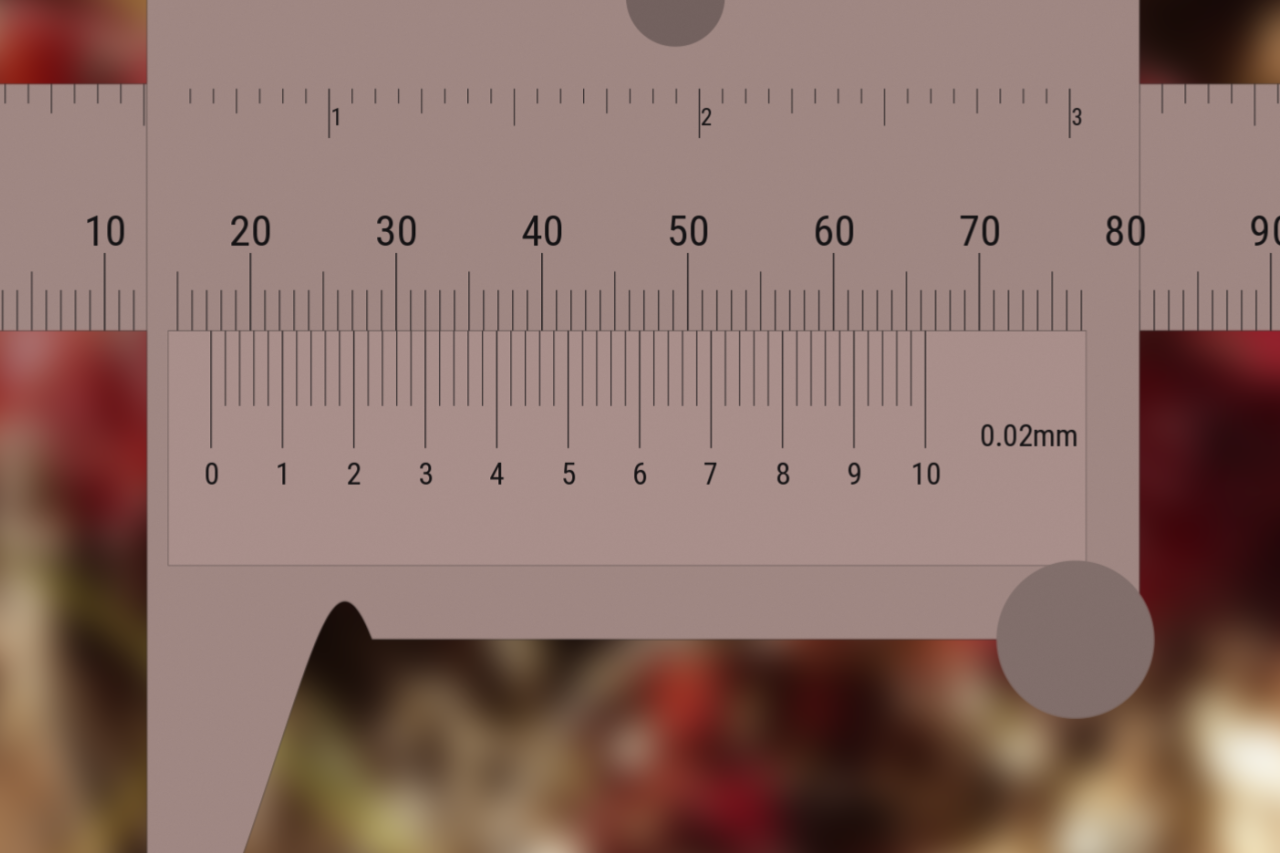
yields 17.3 mm
